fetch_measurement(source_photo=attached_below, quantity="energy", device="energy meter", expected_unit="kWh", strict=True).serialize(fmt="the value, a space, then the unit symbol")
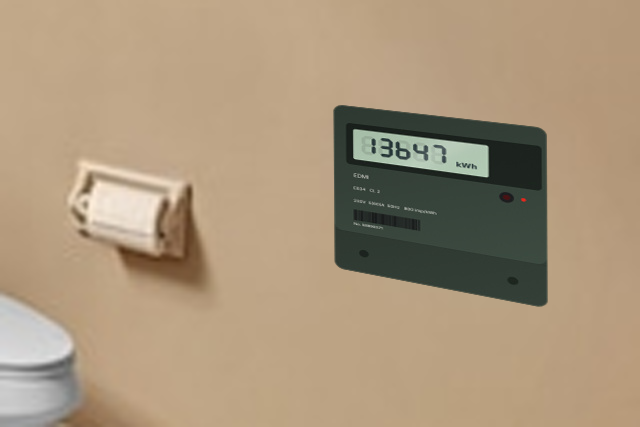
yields 13647 kWh
